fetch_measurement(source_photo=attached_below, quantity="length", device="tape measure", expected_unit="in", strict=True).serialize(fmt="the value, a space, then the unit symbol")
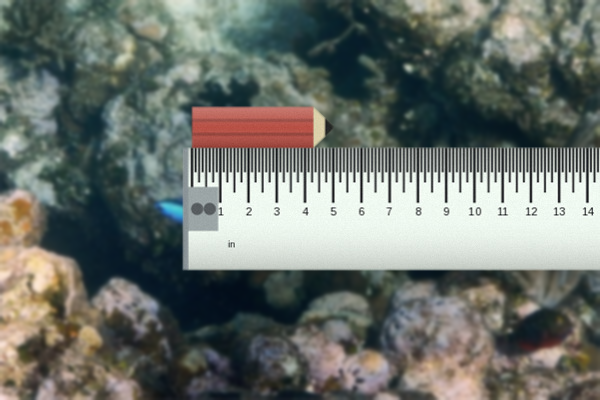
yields 5 in
